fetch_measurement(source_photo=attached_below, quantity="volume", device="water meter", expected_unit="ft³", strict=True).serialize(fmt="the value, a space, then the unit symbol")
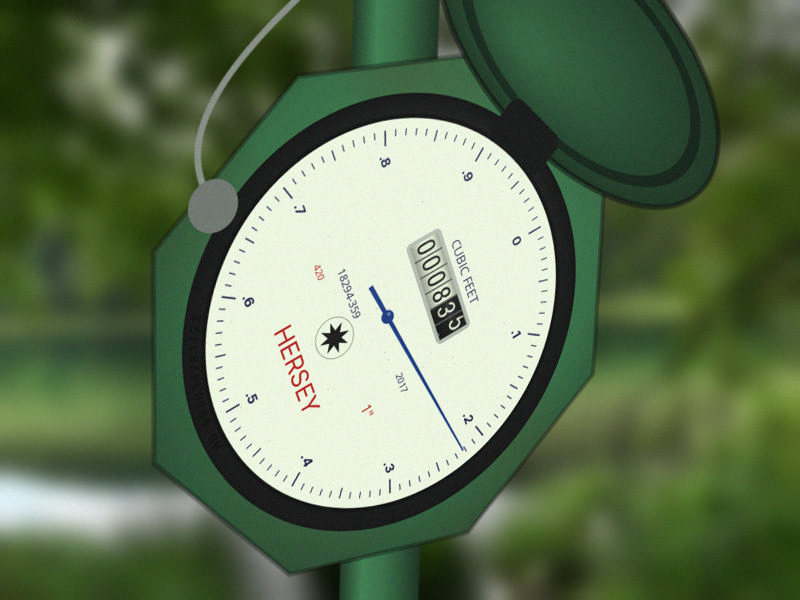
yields 835.22 ft³
